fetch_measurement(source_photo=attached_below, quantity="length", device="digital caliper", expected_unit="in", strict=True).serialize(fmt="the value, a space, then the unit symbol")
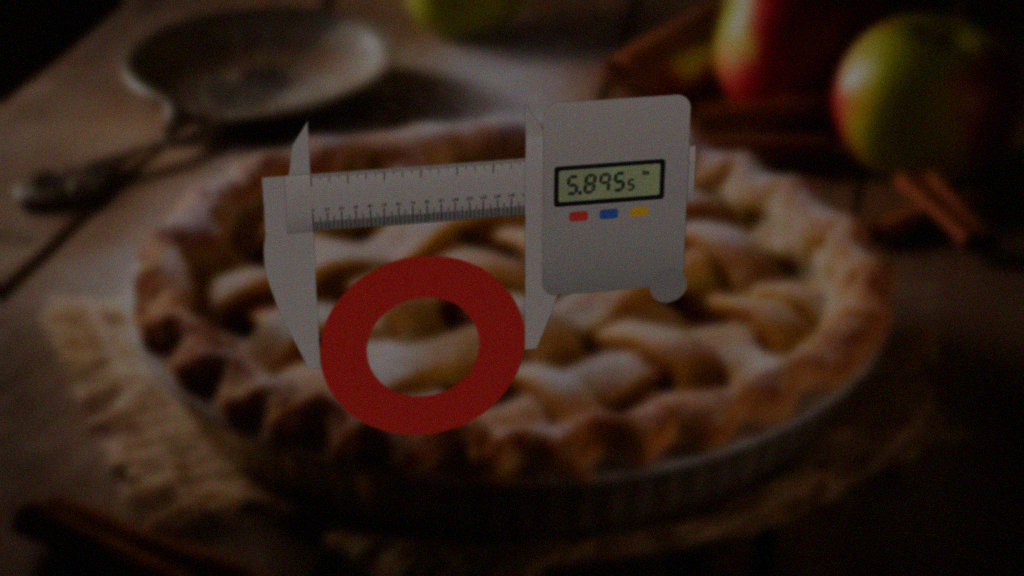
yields 5.8955 in
